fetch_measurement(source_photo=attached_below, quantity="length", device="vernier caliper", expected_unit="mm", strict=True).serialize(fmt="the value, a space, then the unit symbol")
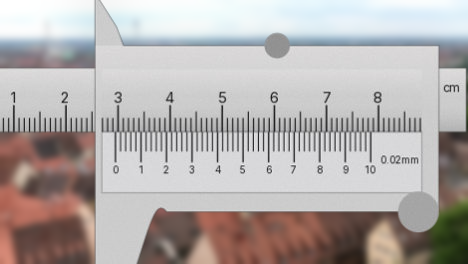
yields 29.5 mm
